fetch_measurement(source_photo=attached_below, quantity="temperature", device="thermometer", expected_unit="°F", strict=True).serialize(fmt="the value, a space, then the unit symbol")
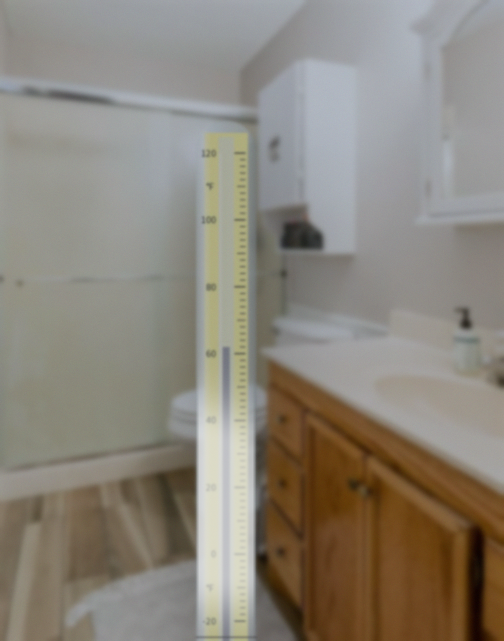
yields 62 °F
